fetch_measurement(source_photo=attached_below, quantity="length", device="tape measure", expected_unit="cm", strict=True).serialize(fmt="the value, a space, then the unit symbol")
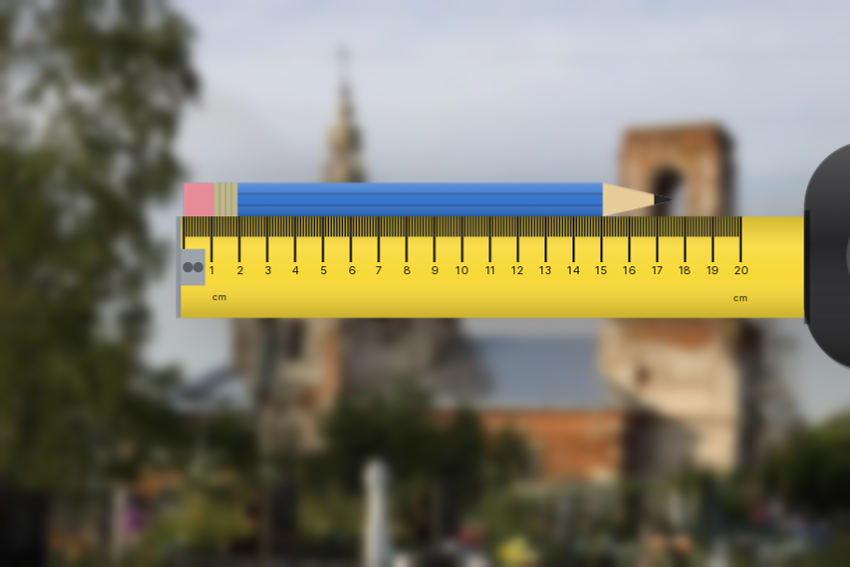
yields 17.5 cm
